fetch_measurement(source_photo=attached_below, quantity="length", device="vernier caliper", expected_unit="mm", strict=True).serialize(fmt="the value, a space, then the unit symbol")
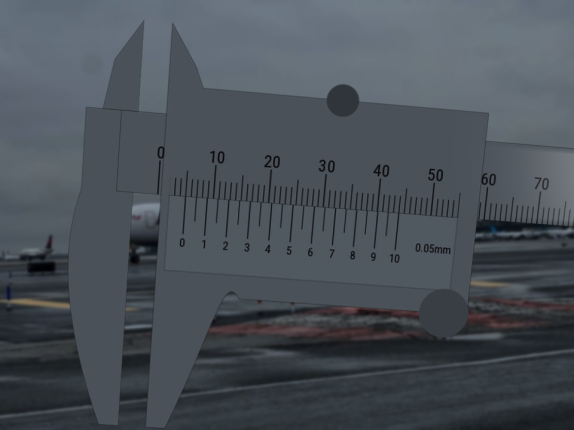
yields 5.0 mm
